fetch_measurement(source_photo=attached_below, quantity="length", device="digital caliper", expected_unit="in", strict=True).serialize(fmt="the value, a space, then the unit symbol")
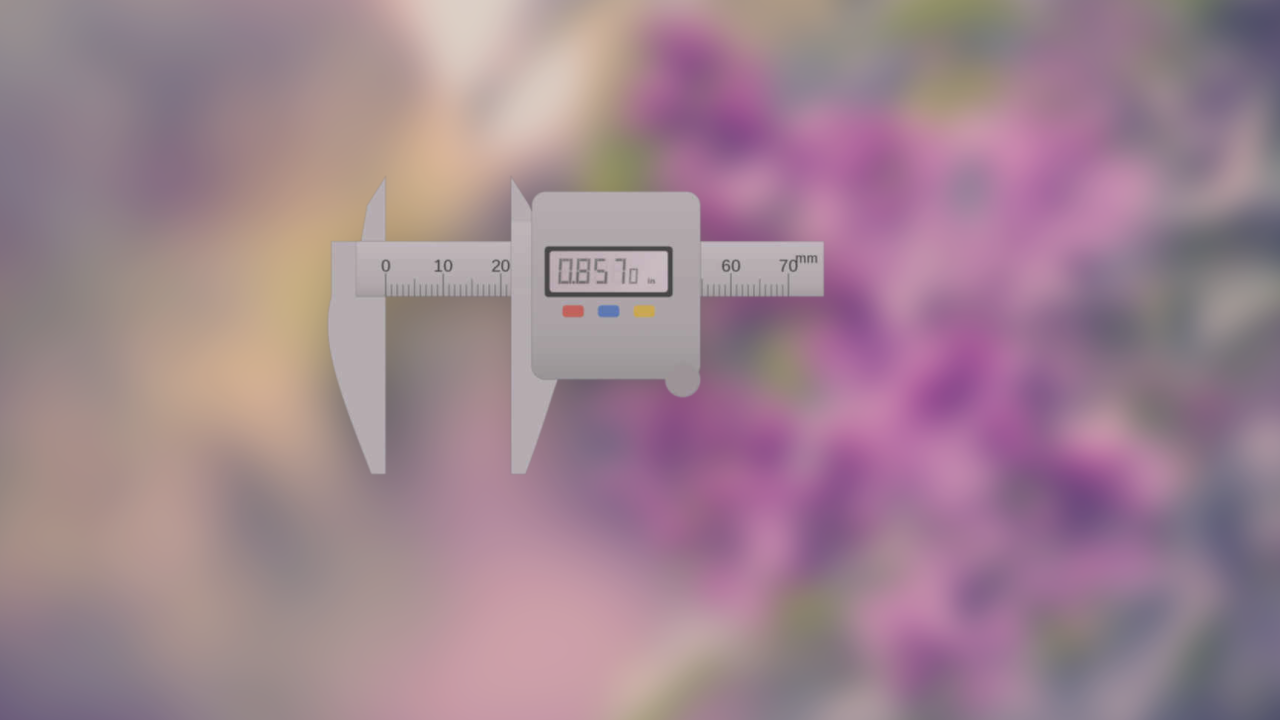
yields 0.8570 in
